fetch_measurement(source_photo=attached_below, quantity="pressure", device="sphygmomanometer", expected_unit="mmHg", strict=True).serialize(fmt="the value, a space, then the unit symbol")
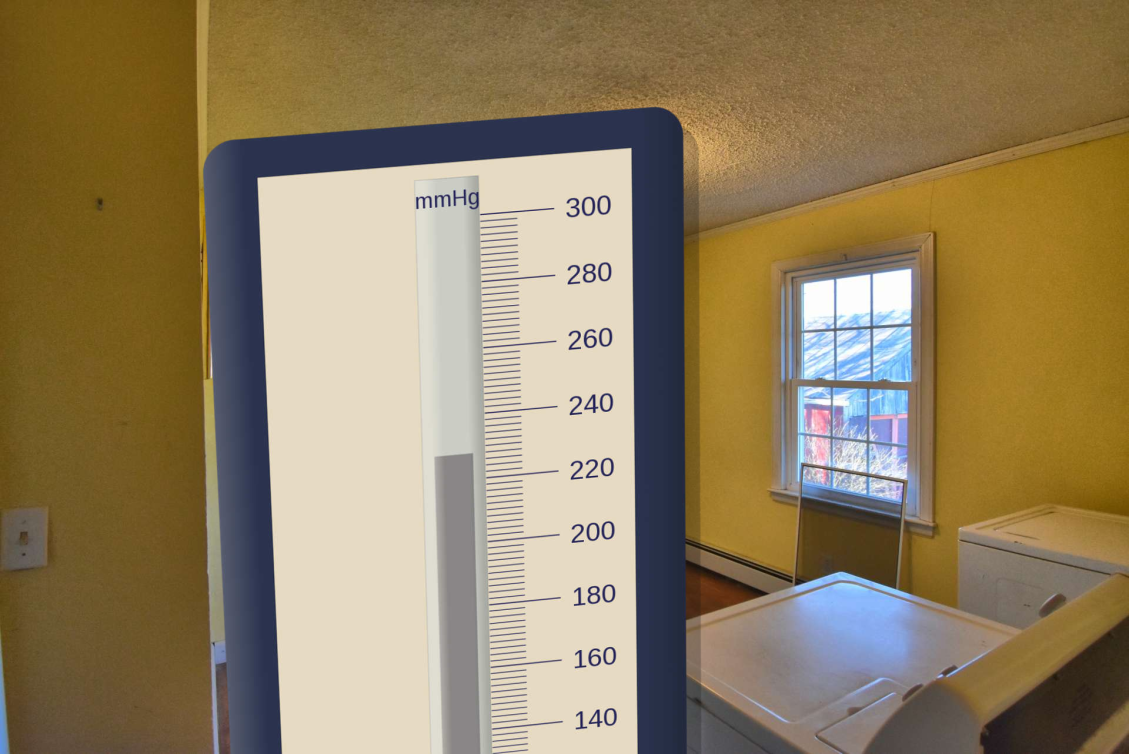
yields 228 mmHg
